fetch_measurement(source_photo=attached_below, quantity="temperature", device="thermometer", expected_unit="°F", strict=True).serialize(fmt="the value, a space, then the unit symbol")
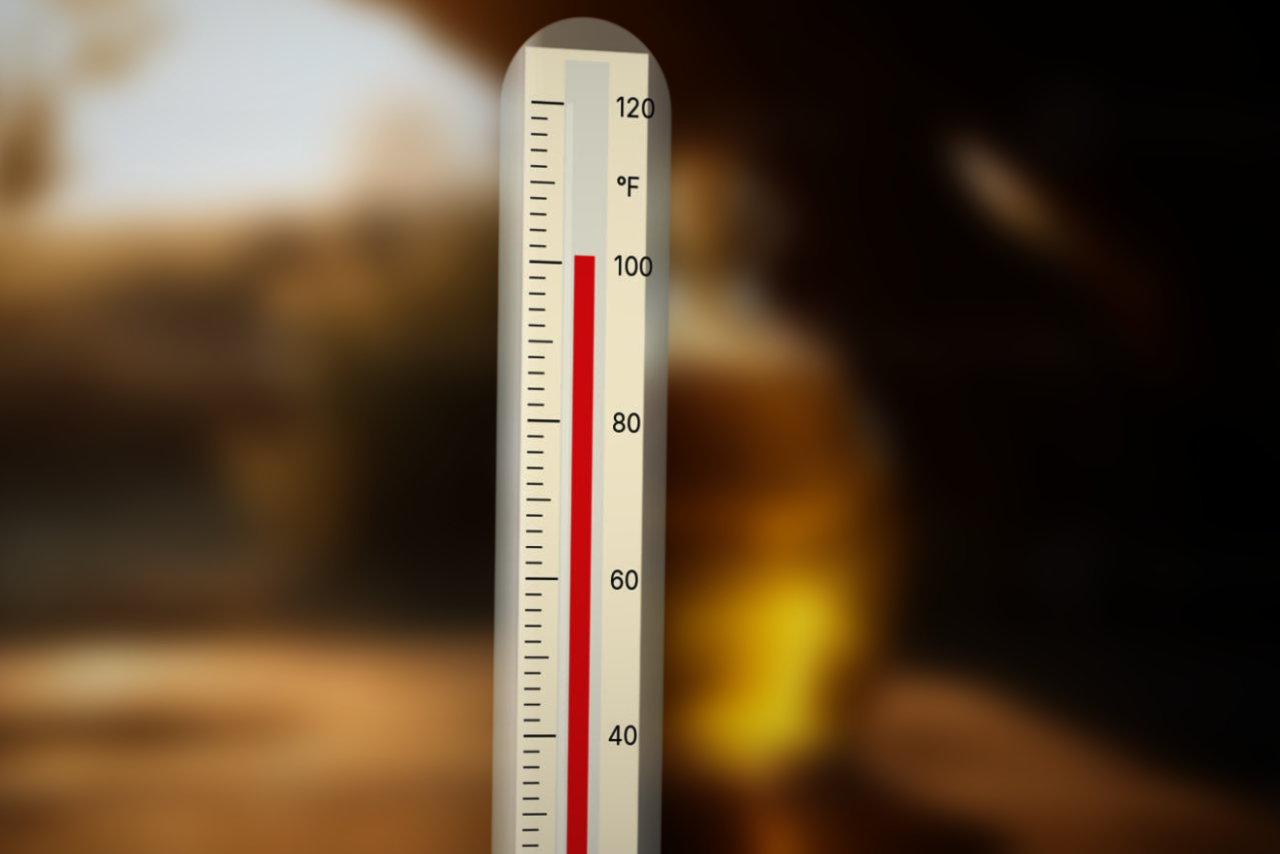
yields 101 °F
